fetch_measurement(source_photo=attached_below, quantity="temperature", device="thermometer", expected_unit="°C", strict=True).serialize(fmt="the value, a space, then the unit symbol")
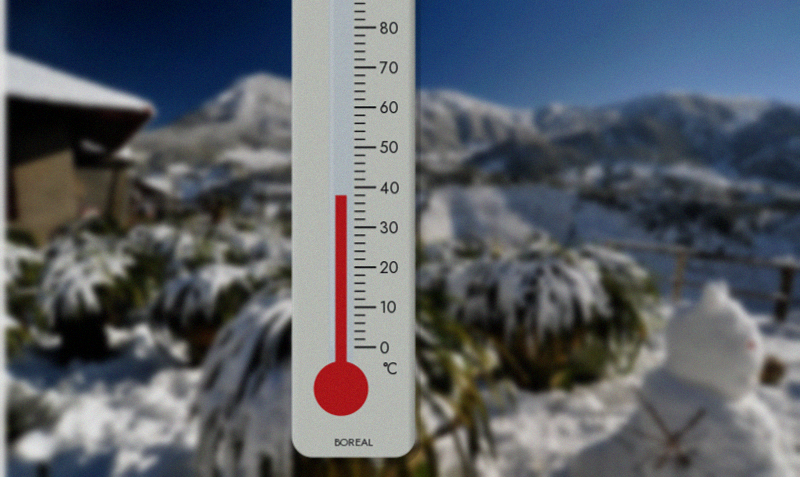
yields 38 °C
